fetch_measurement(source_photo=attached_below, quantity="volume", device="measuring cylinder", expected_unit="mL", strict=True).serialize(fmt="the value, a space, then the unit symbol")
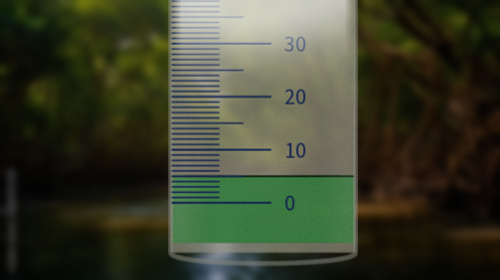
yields 5 mL
